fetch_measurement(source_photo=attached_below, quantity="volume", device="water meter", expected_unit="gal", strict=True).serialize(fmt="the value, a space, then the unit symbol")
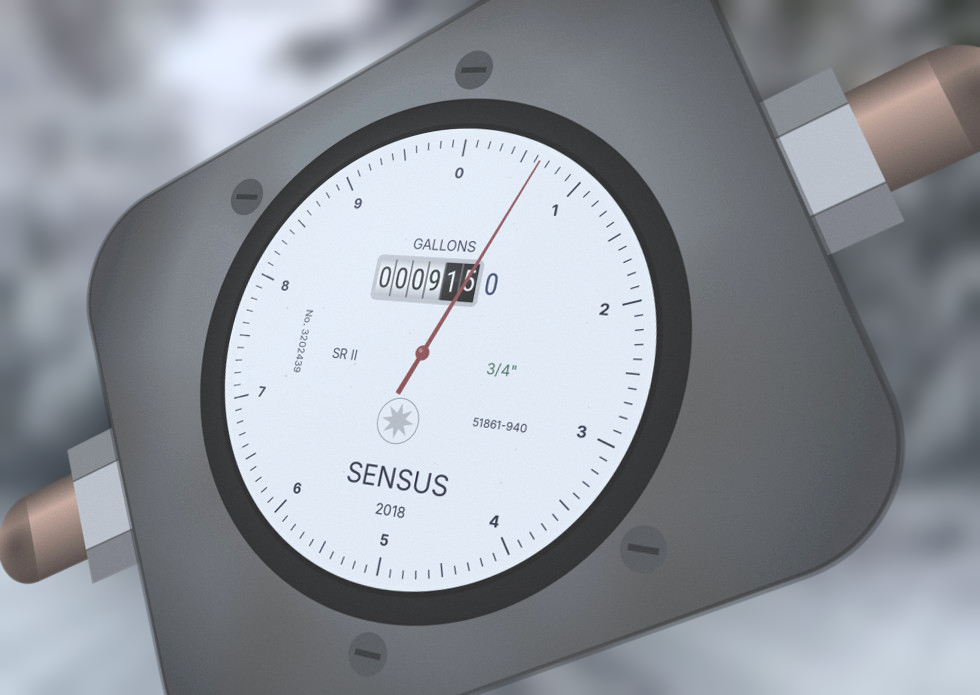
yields 9150.6 gal
